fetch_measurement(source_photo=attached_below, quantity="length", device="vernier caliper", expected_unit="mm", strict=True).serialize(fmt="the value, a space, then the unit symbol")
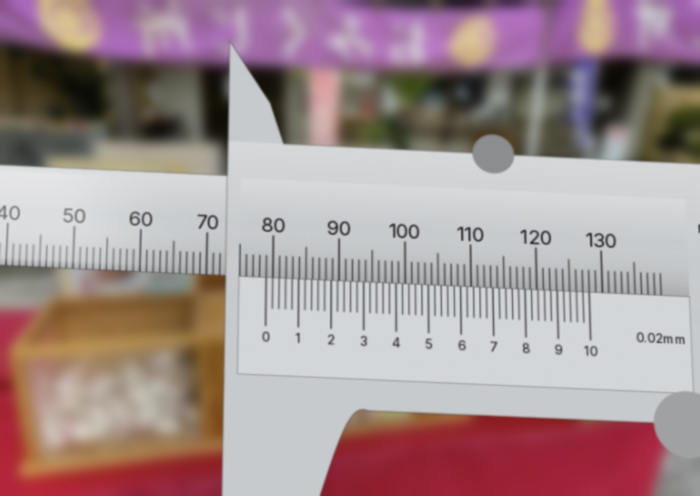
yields 79.0 mm
